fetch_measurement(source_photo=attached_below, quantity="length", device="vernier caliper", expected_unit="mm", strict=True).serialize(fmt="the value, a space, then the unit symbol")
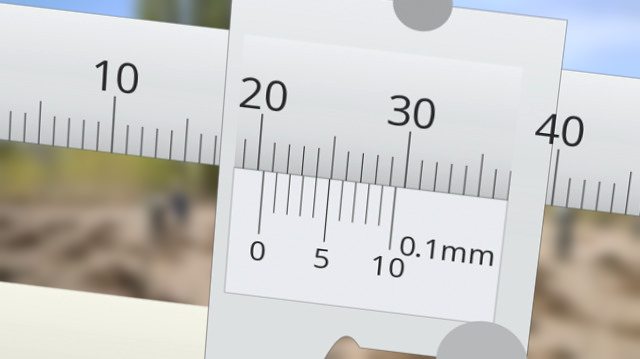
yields 20.4 mm
